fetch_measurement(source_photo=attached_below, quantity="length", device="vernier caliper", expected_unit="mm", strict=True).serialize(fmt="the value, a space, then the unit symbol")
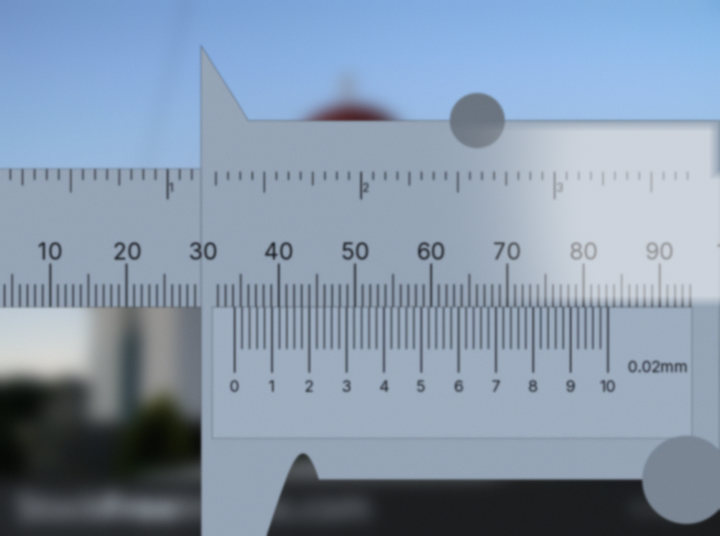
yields 34.2 mm
